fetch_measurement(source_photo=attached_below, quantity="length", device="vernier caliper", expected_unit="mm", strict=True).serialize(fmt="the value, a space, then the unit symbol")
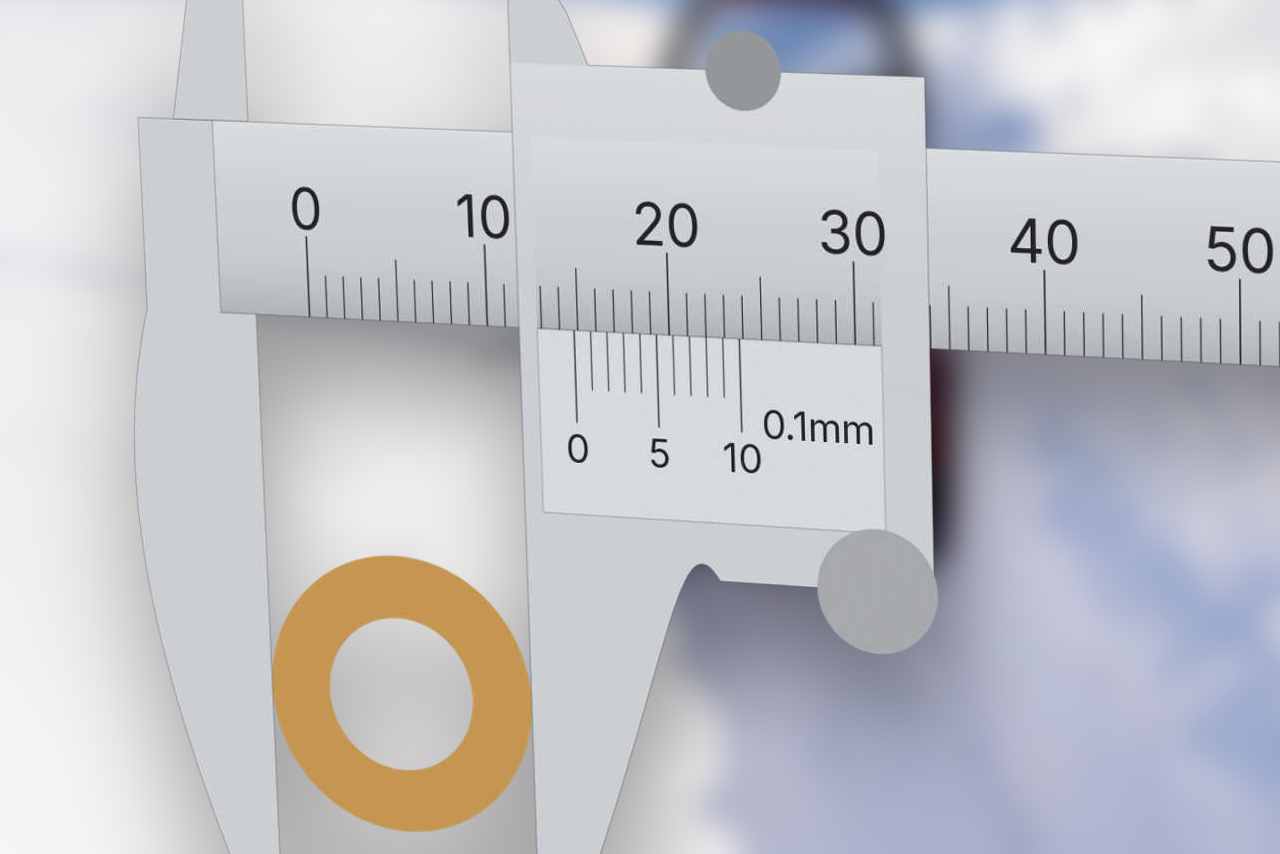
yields 14.8 mm
